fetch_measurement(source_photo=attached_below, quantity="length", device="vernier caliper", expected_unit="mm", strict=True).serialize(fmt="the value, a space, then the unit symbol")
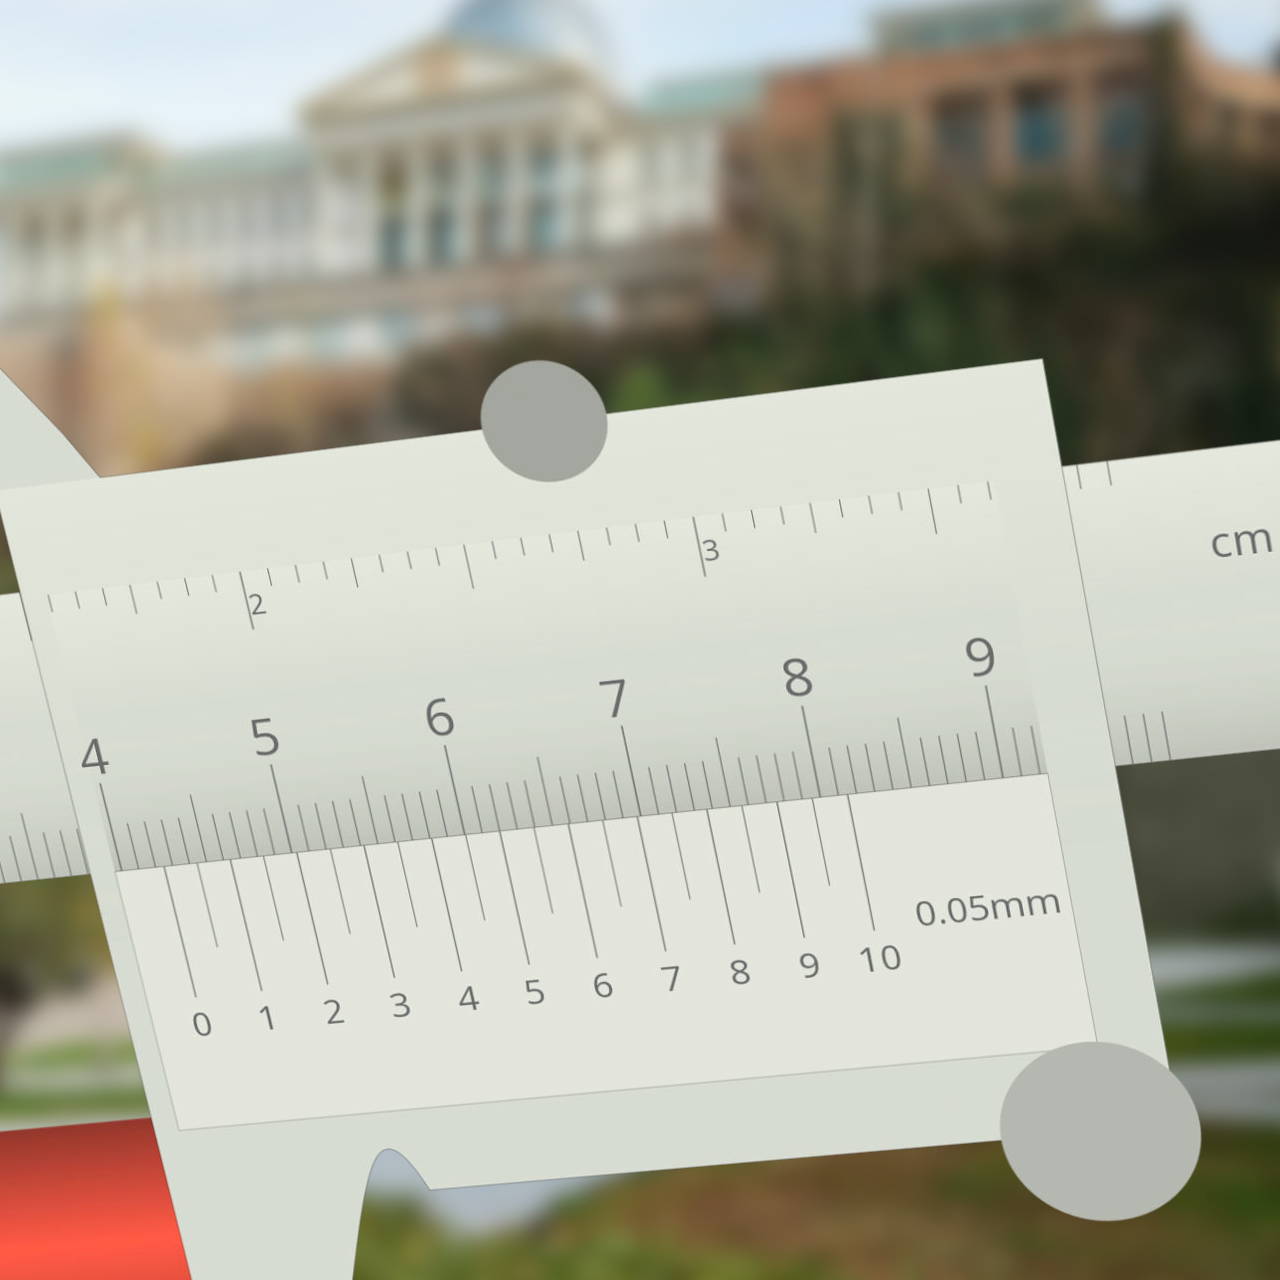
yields 42.5 mm
